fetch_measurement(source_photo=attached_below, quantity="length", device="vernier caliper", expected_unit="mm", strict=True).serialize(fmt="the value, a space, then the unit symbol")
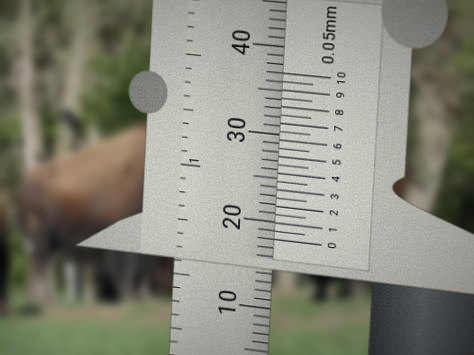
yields 18.0 mm
